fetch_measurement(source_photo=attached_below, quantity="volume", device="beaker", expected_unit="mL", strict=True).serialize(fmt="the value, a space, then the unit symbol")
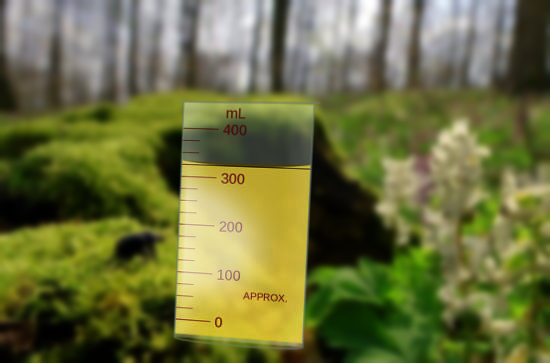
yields 325 mL
